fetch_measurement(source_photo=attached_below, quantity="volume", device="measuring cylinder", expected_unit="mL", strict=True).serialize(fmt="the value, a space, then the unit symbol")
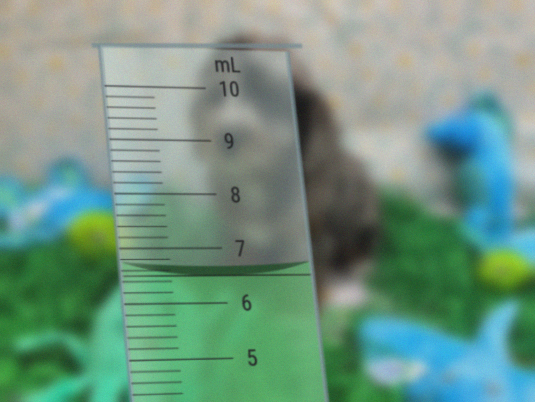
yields 6.5 mL
